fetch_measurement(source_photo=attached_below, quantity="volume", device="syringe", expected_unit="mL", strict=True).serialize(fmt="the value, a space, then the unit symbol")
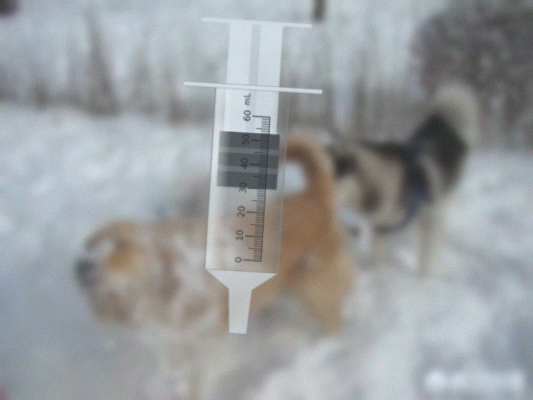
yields 30 mL
